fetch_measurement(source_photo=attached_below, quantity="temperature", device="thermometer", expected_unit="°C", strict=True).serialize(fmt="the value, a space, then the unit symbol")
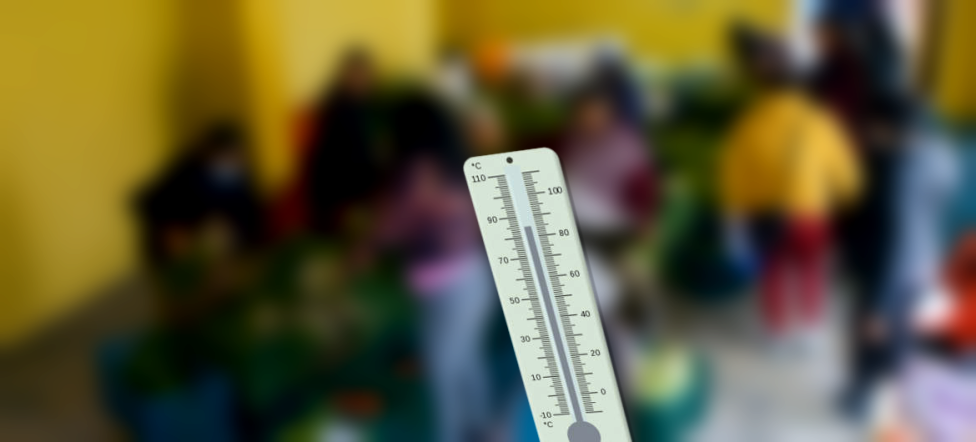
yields 85 °C
